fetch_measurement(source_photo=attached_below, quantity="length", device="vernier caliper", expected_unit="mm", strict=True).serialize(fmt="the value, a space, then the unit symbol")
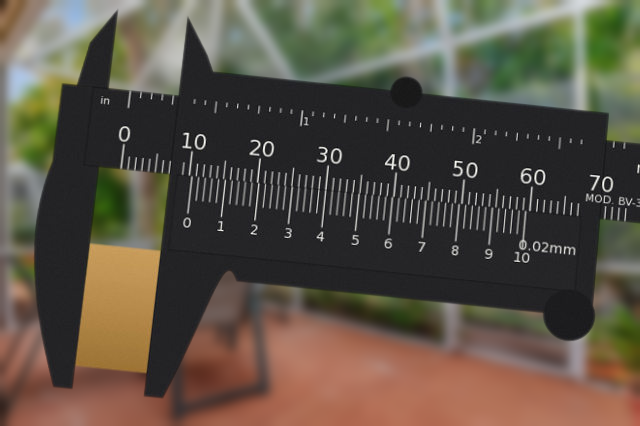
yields 10.4 mm
